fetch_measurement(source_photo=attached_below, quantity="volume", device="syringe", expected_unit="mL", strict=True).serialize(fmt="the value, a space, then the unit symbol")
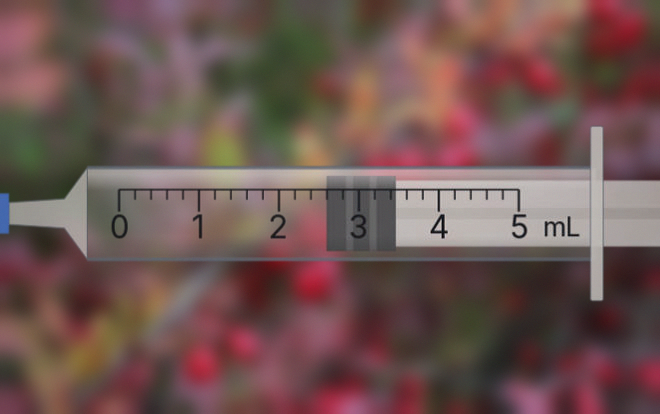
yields 2.6 mL
